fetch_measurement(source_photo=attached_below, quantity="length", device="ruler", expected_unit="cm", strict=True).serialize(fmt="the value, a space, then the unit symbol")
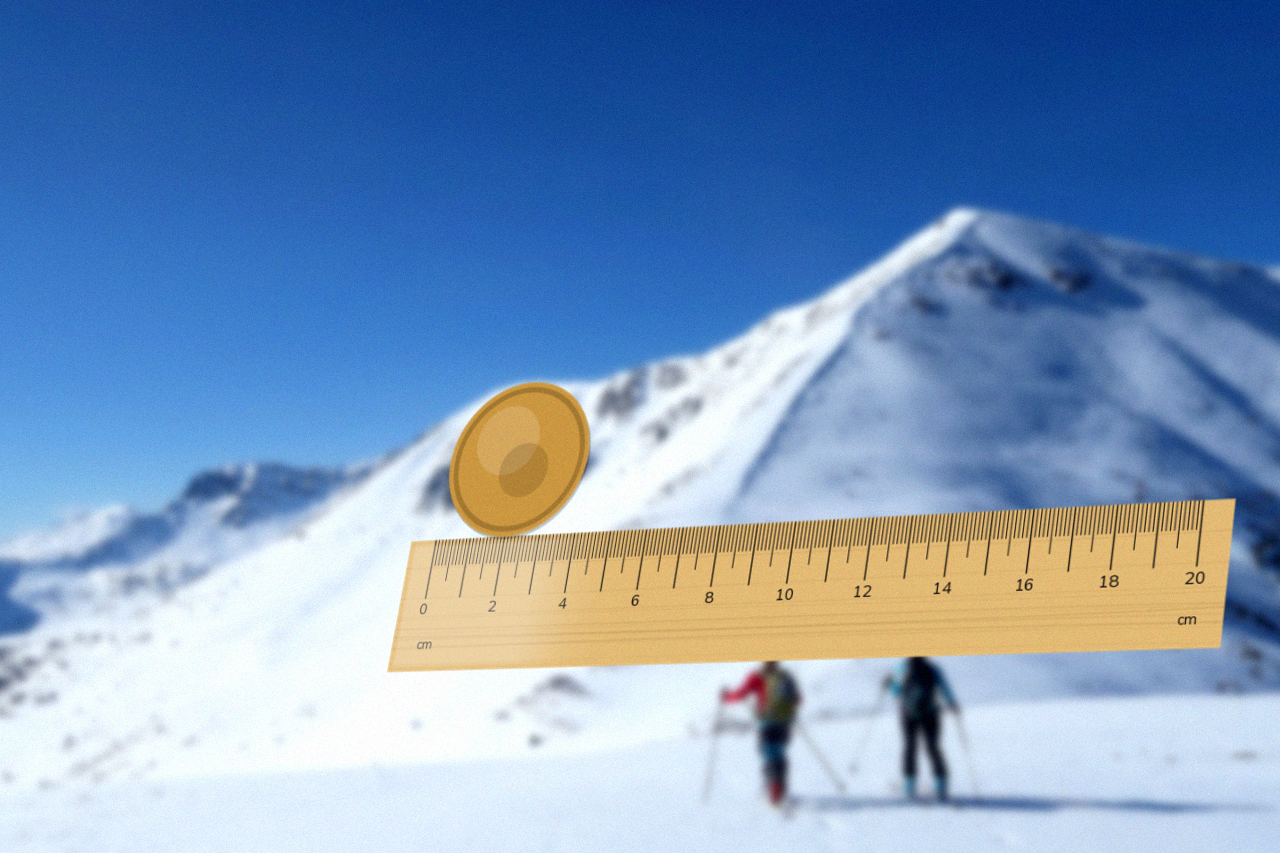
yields 4 cm
